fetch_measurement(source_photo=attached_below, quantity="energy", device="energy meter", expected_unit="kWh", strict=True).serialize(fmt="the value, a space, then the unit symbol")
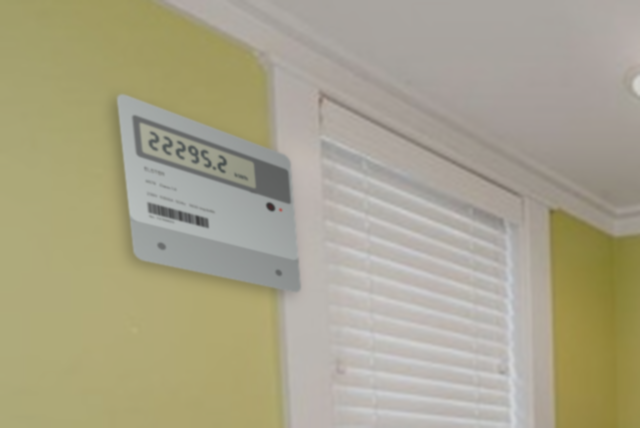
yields 22295.2 kWh
